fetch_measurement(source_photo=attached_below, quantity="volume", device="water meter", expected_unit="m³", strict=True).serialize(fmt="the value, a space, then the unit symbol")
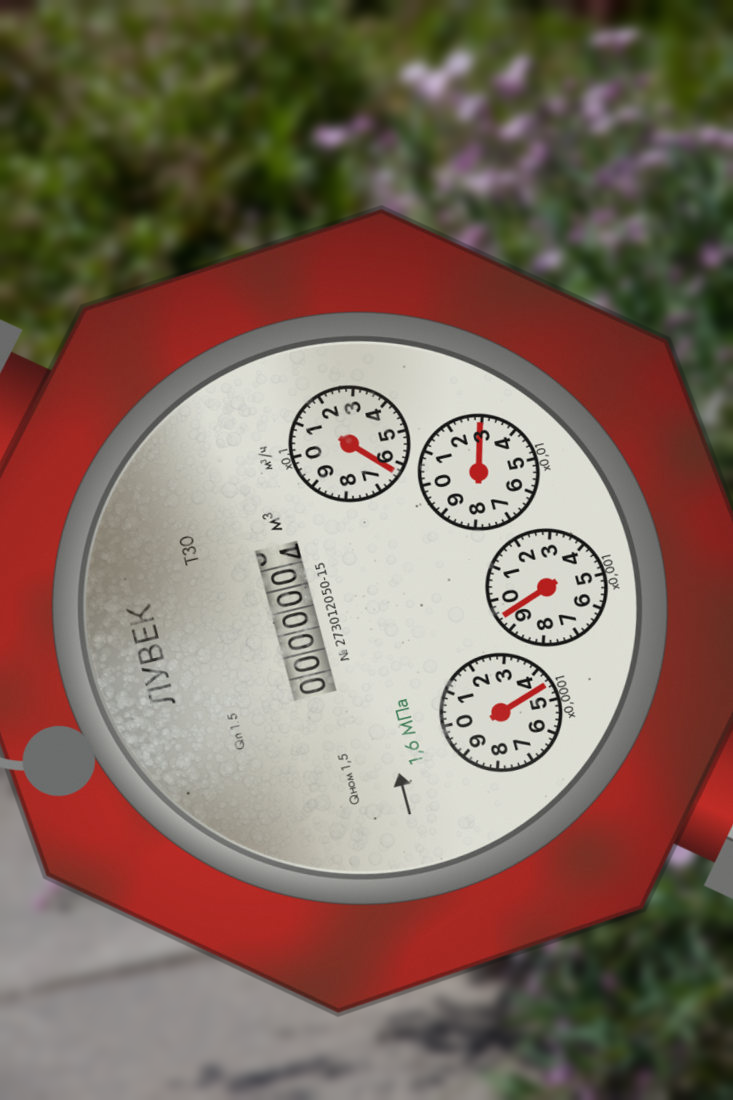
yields 3.6294 m³
